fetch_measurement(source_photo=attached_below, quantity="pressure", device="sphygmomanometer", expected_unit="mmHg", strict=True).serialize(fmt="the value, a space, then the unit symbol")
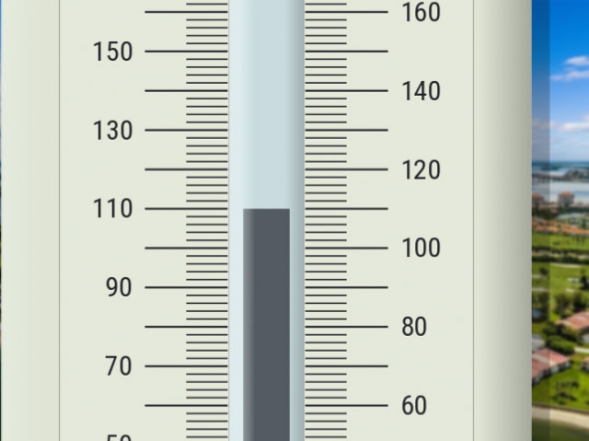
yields 110 mmHg
